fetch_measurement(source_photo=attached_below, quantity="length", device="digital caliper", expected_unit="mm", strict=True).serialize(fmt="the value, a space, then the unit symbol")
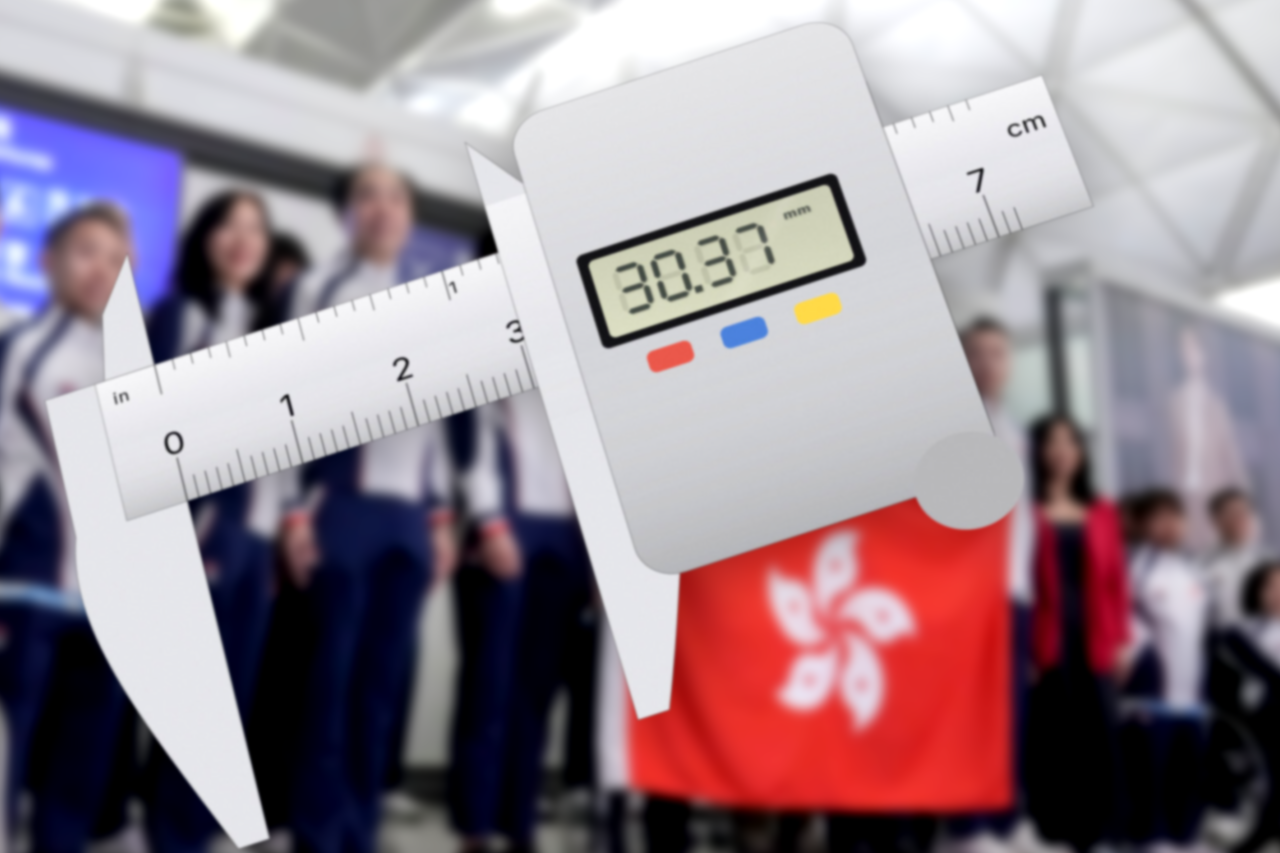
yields 30.37 mm
